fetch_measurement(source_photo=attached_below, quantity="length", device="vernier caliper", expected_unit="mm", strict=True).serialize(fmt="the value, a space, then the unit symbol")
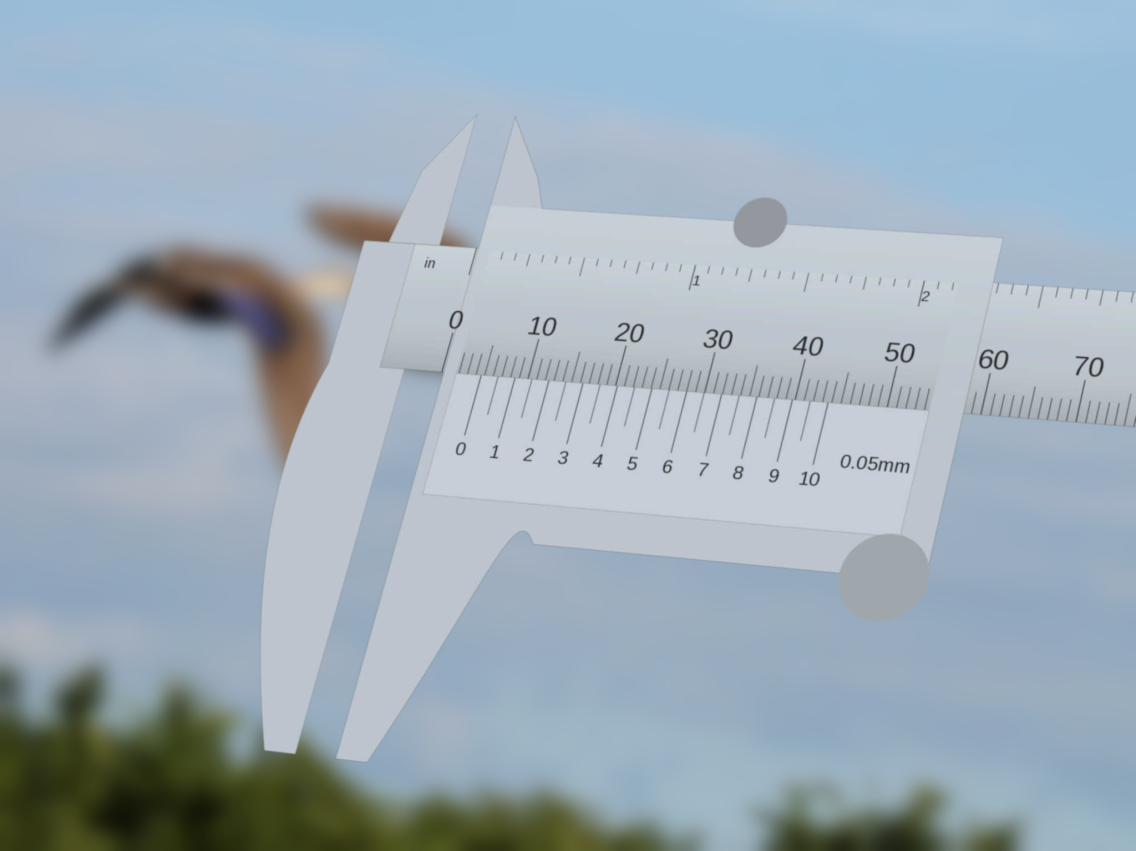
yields 4.6 mm
